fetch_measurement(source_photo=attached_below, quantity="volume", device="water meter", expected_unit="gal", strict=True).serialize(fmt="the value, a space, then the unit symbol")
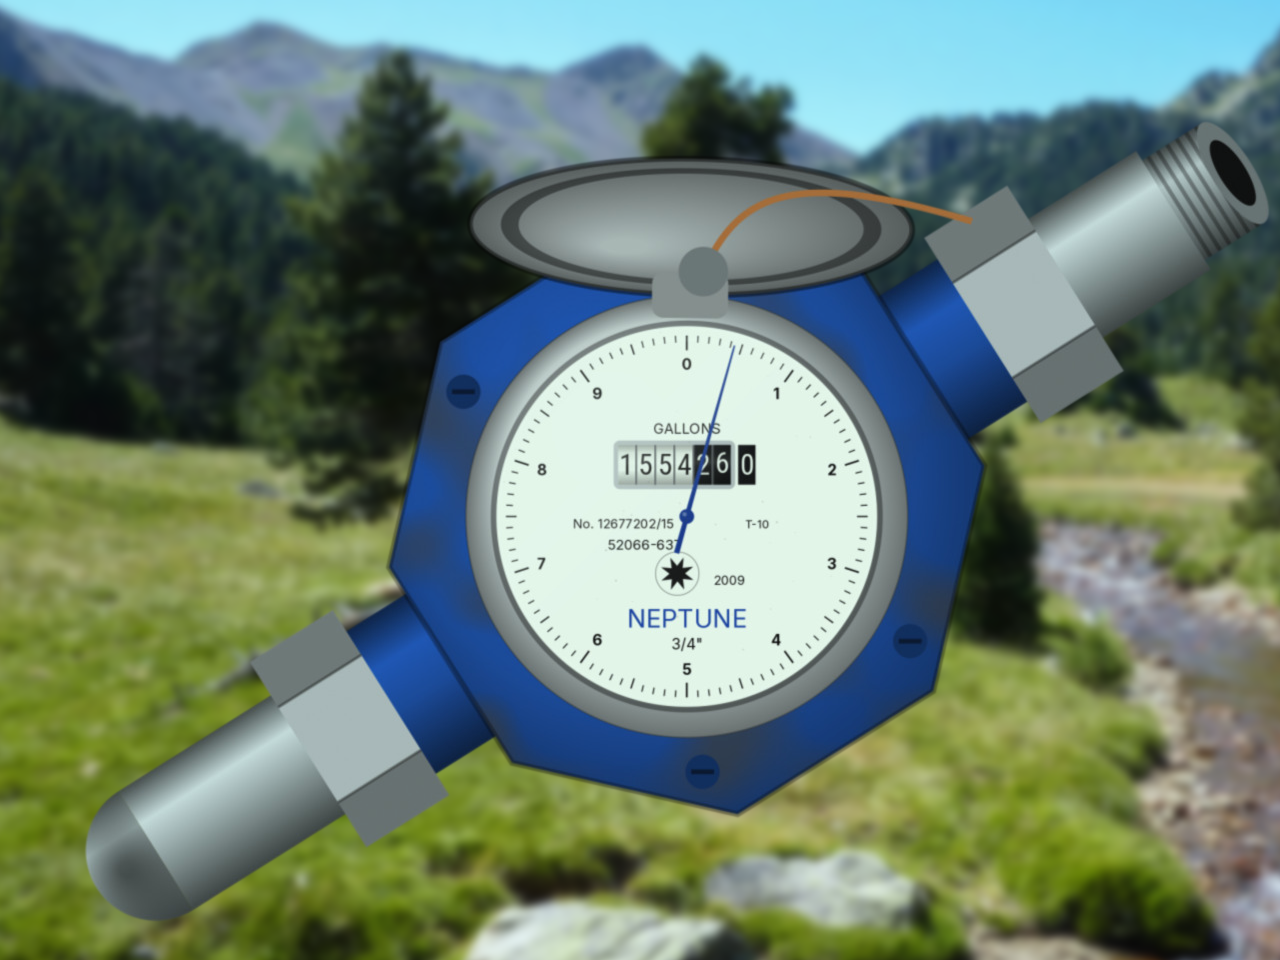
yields 1554260.4 gal
